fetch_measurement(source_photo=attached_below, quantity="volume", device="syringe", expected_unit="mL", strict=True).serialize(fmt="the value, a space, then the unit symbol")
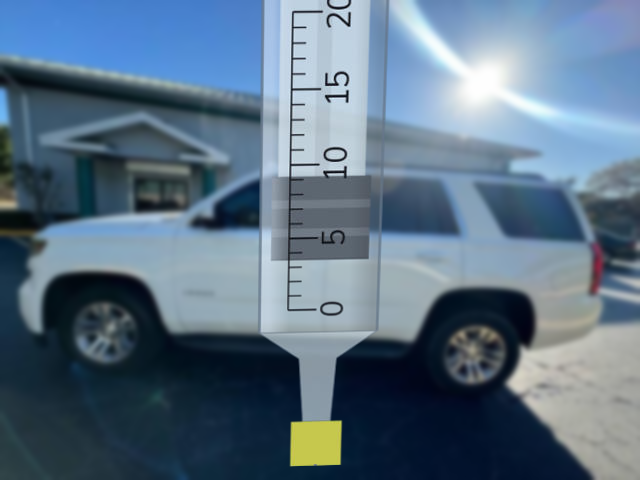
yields 3.5 mL
